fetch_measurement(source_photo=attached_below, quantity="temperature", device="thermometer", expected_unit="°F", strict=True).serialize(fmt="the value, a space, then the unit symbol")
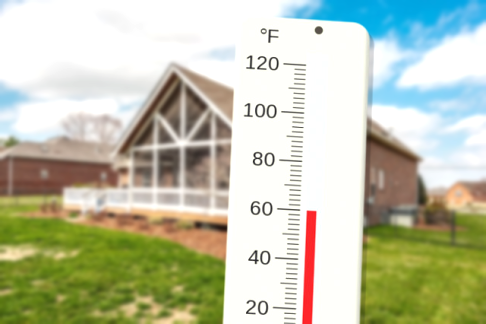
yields 60 °F
